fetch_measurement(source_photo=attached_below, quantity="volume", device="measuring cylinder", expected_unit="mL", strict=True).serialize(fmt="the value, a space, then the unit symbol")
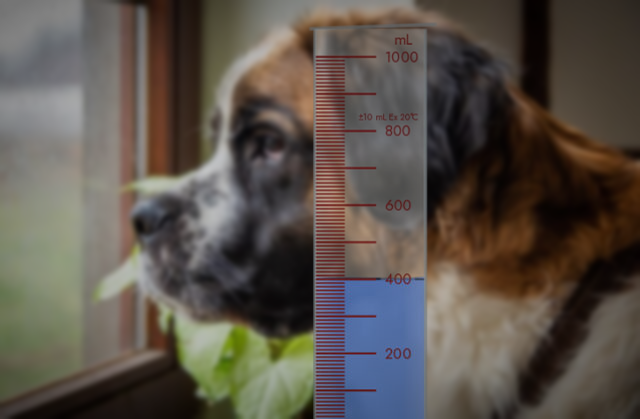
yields 400 mL
